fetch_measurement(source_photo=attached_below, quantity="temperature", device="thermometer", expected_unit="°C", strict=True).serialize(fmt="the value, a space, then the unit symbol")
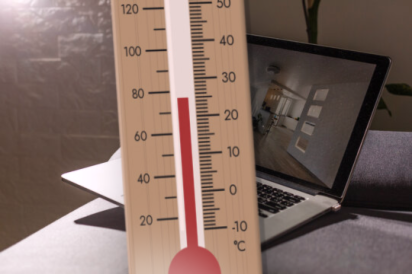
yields 25 °C
